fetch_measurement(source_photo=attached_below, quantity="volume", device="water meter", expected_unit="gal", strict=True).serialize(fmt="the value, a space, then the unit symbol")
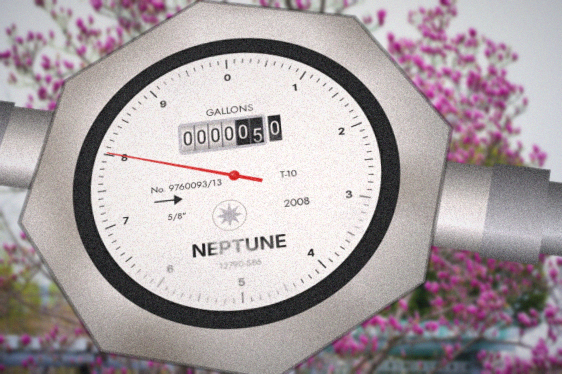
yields 48.0 gal
